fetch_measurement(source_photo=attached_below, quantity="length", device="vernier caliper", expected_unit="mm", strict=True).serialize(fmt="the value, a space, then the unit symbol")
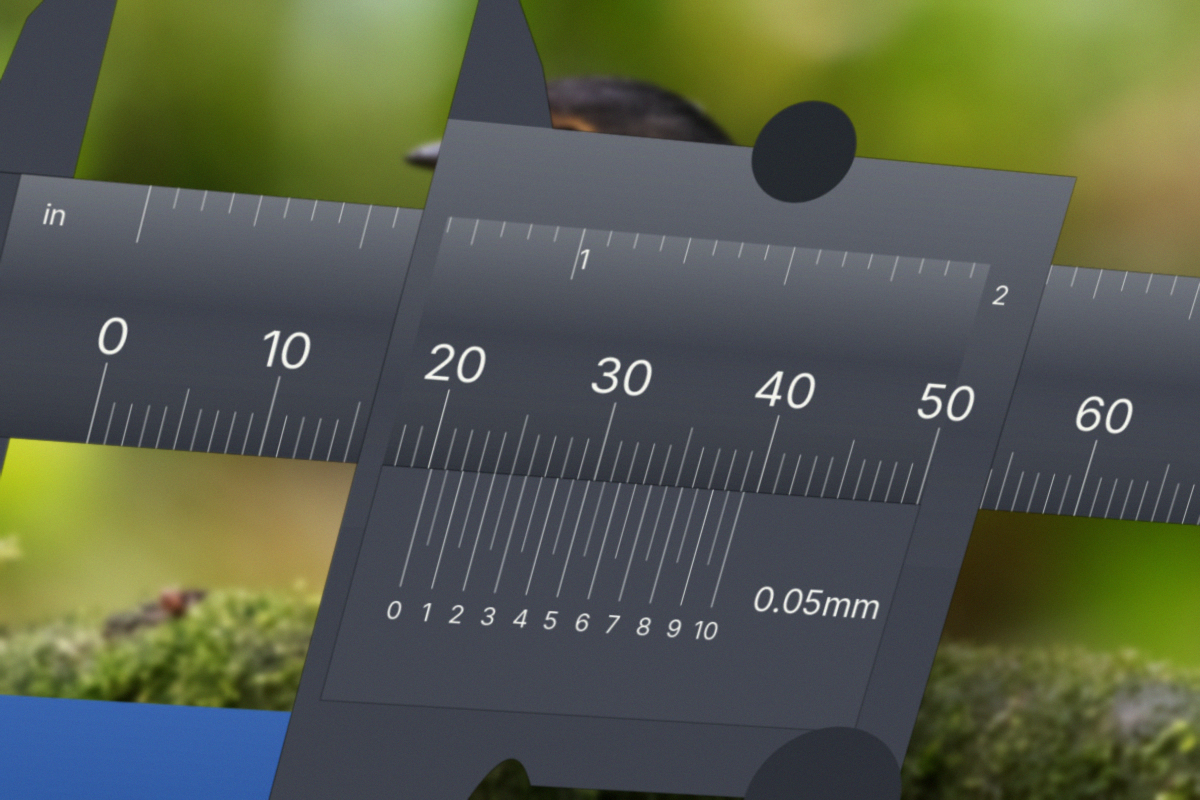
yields 20.2 mm
